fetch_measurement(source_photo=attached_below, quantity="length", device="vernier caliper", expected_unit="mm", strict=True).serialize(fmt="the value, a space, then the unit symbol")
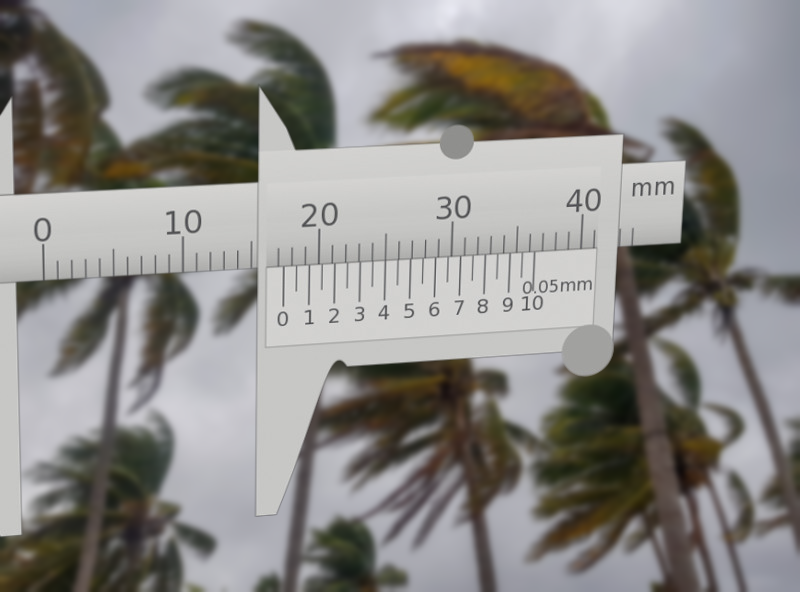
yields 17.4 mm
